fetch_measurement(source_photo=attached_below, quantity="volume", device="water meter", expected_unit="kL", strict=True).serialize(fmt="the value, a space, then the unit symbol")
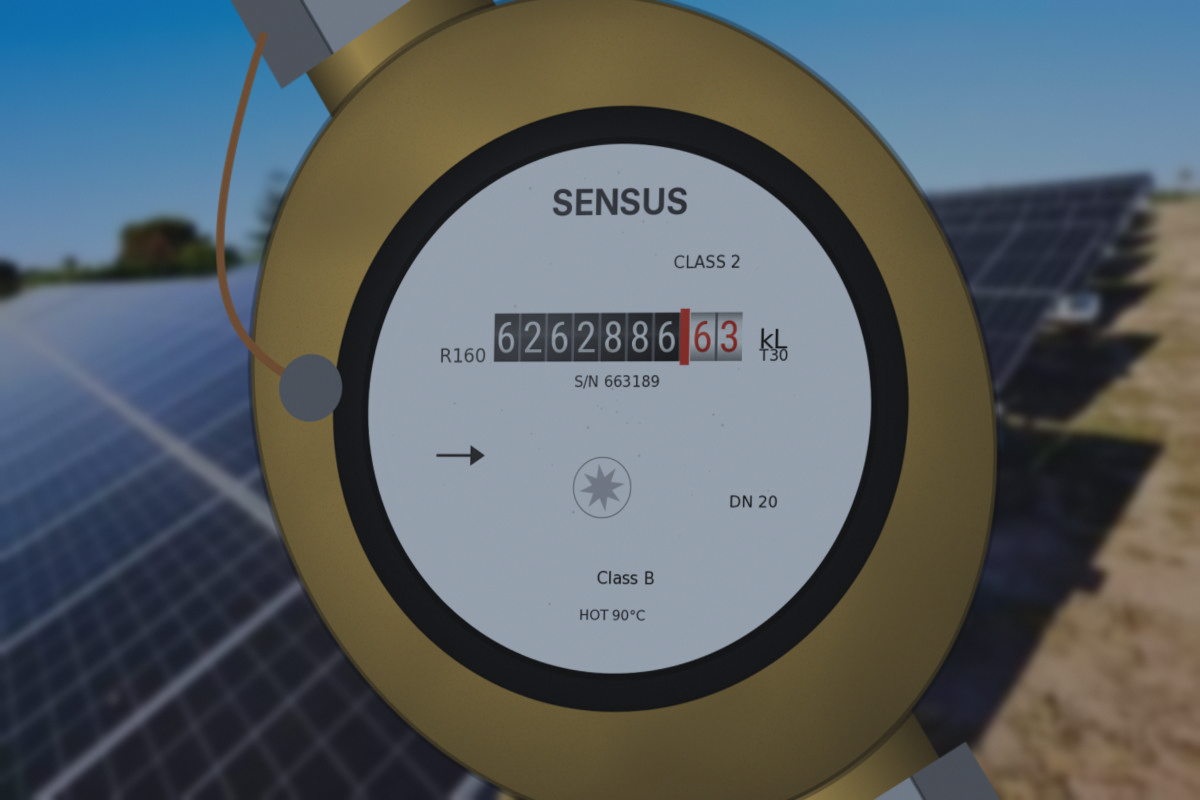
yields 6262886.63 kL
